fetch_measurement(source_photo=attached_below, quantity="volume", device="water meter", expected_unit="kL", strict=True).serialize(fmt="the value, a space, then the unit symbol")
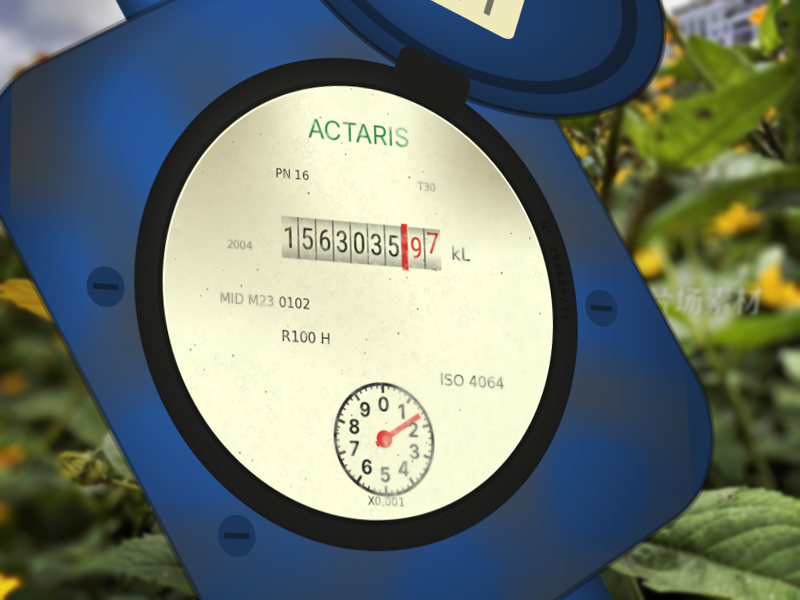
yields 1563035.971 kL
